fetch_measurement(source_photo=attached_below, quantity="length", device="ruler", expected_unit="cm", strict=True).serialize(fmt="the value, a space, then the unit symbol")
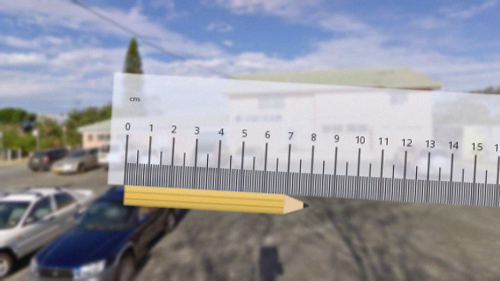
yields 8 cm
